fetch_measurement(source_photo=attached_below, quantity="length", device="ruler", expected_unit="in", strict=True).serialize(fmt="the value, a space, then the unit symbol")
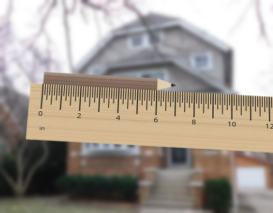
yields 7 in
